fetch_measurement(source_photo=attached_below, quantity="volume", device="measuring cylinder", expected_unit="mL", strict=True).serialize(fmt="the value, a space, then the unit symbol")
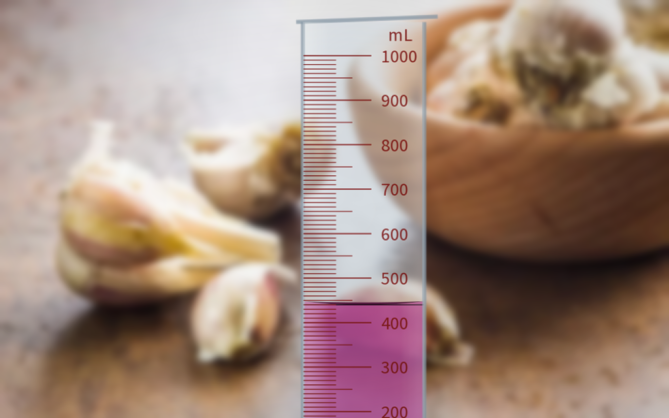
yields 440 mL
